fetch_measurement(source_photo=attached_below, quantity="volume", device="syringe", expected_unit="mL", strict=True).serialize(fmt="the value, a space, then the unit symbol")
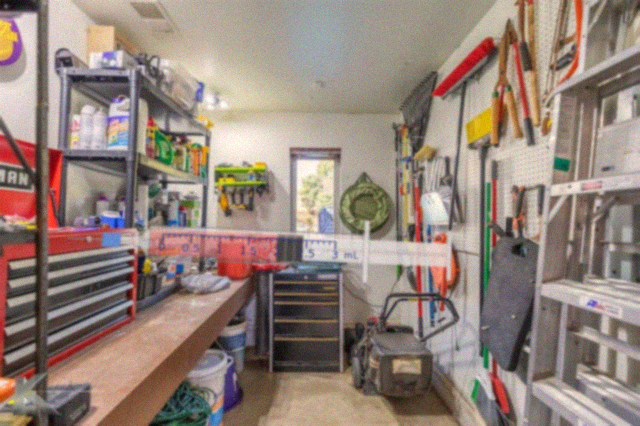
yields 2 mL
